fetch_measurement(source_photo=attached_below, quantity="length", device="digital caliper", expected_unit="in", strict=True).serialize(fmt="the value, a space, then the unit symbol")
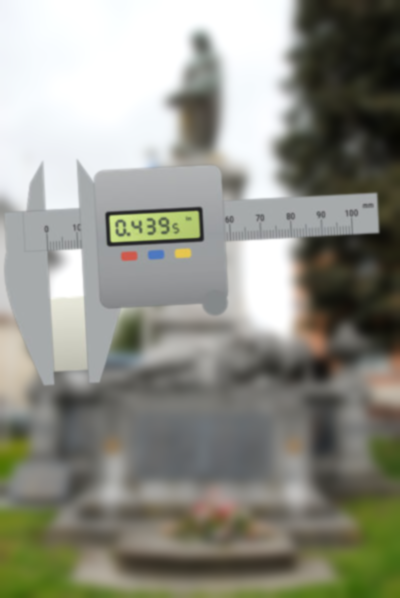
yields 0.4395 in
